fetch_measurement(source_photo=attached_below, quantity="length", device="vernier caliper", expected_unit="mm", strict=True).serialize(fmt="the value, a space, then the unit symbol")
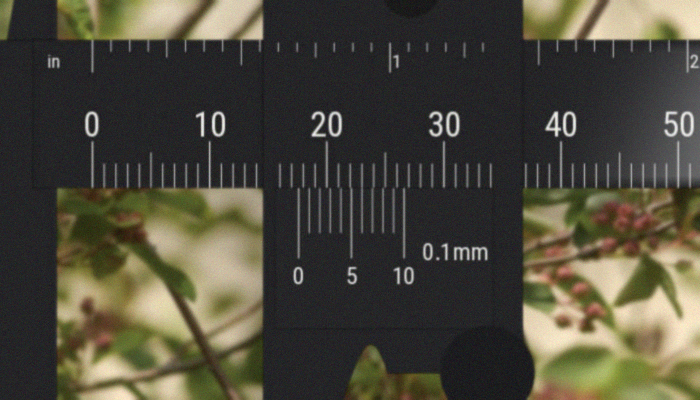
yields 17.6 mm
